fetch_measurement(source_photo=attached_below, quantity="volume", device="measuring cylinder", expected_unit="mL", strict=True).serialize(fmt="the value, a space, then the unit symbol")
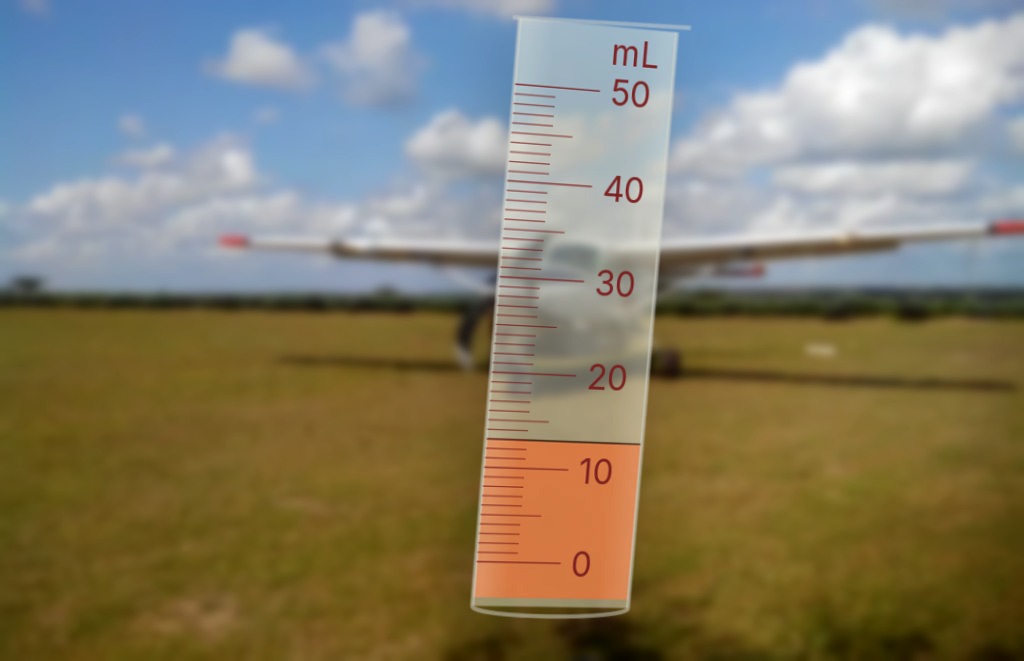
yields 13 mL
